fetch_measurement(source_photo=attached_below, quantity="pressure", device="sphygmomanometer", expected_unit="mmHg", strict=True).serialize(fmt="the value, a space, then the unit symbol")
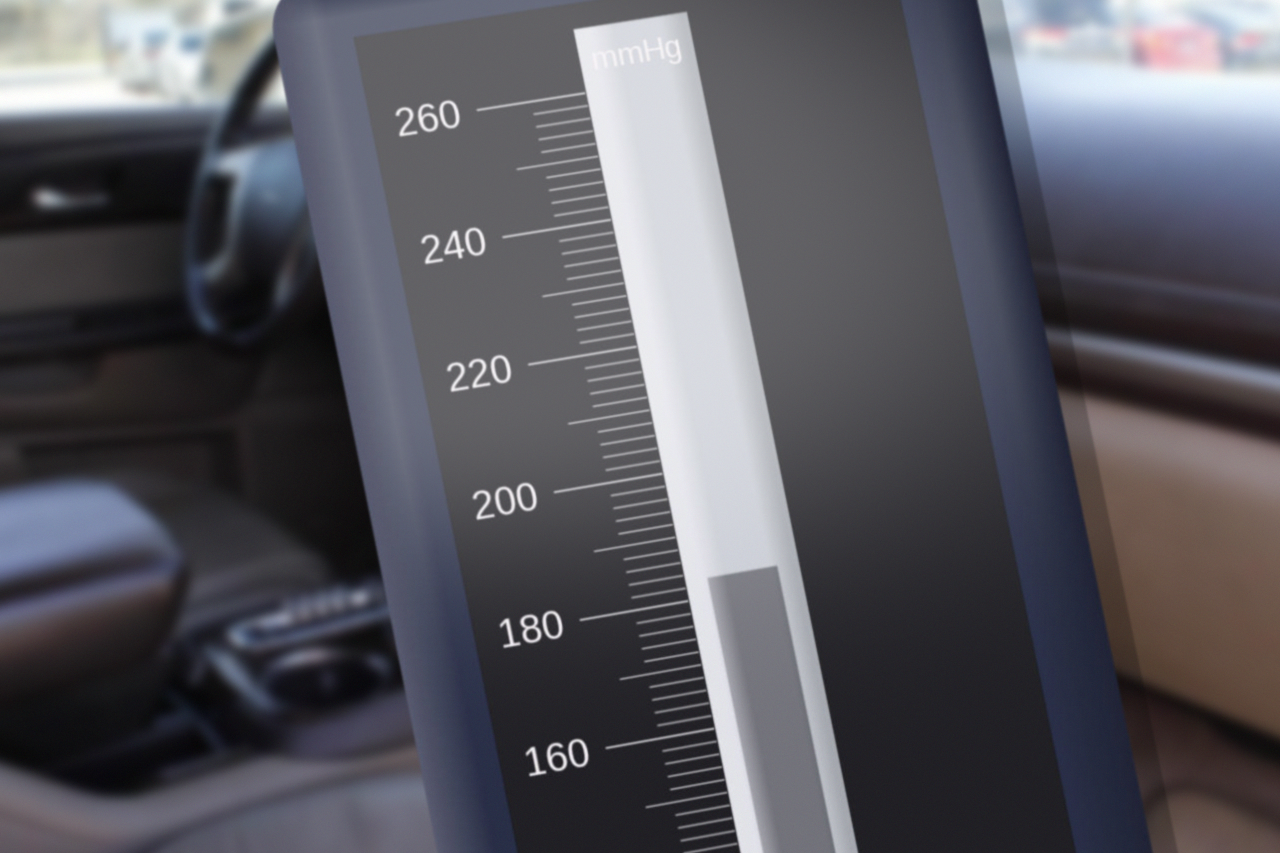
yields 183 mmHg
